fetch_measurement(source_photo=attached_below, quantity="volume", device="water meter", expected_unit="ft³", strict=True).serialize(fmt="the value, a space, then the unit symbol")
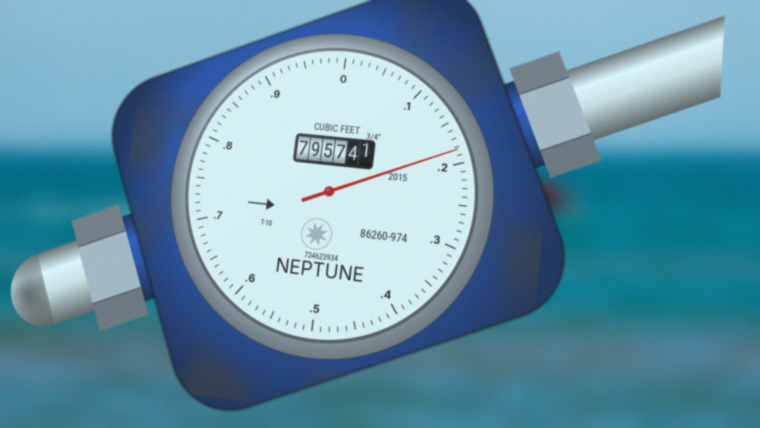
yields 795741.18 ft³
